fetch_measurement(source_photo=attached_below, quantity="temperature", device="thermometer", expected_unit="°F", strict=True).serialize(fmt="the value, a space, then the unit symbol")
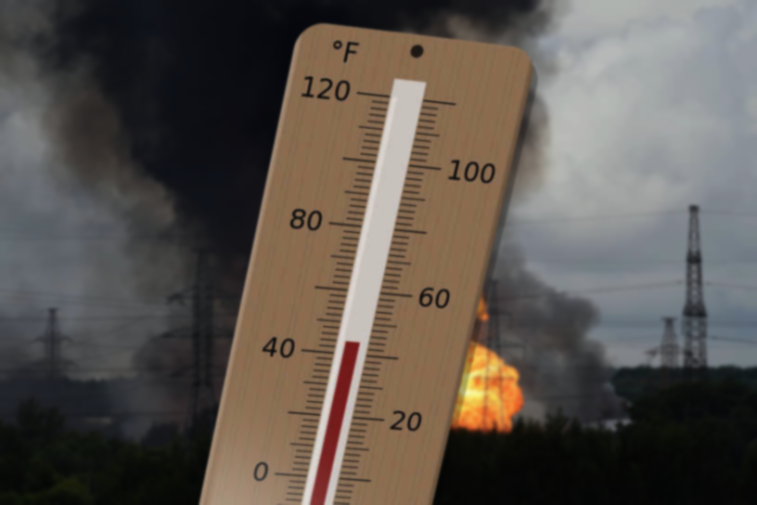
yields 44 °F
